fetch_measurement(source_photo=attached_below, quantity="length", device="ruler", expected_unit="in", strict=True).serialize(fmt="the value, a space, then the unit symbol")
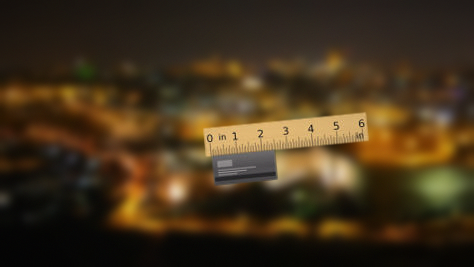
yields 2.5 in
